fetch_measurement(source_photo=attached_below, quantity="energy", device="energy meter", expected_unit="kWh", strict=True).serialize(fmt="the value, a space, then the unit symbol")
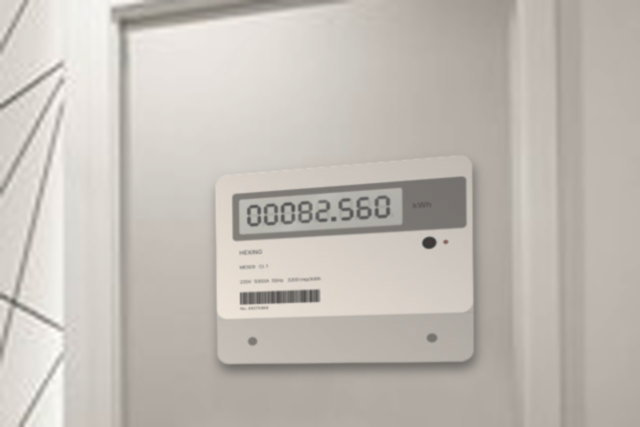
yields 82.560 kWh
